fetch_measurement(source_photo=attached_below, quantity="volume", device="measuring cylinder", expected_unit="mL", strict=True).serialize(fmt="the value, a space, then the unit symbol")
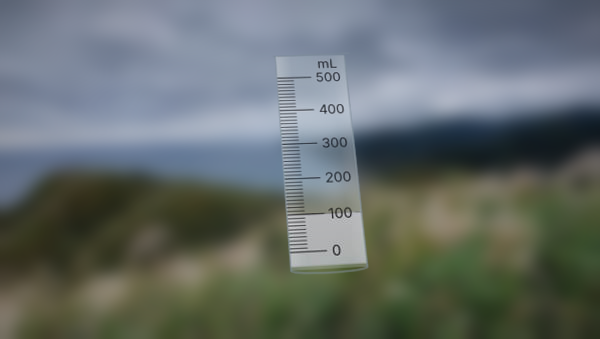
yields 100 mL
